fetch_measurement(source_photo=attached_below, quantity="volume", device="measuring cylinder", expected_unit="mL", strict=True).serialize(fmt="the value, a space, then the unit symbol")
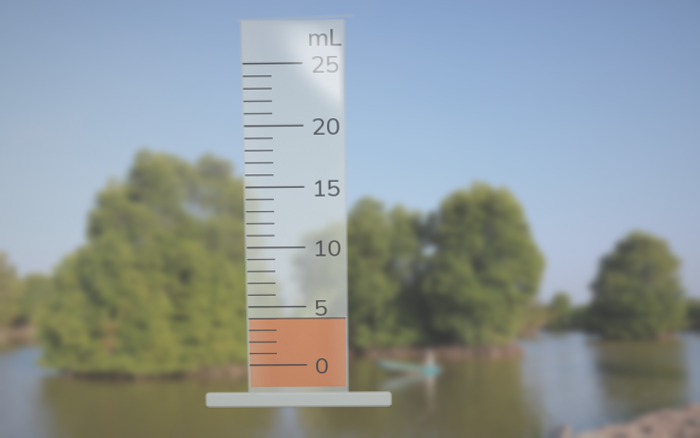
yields 4 mL
